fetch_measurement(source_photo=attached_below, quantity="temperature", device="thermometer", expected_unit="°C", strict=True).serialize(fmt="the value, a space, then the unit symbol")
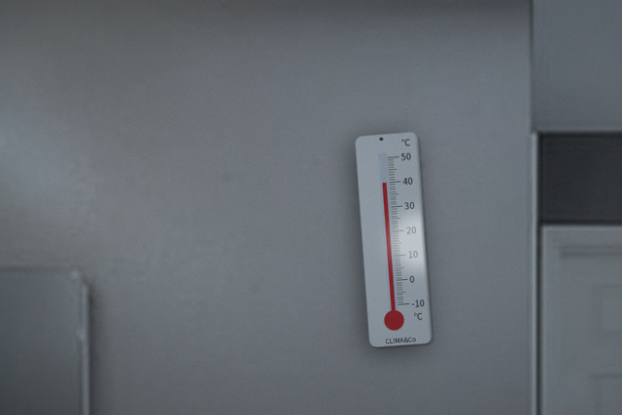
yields 40 °C
